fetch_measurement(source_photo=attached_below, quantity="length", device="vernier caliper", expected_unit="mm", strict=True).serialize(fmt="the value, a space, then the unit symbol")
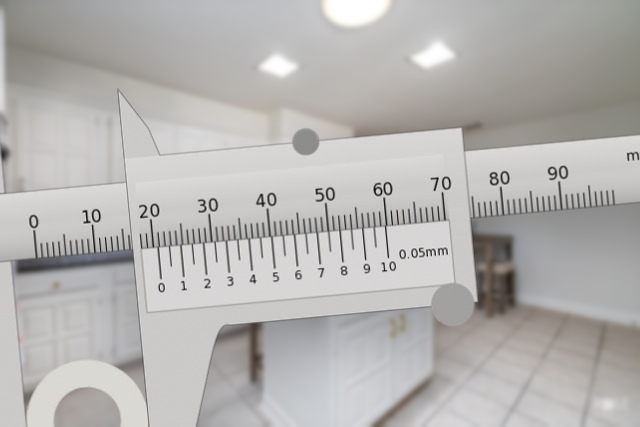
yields 20.8 mm
